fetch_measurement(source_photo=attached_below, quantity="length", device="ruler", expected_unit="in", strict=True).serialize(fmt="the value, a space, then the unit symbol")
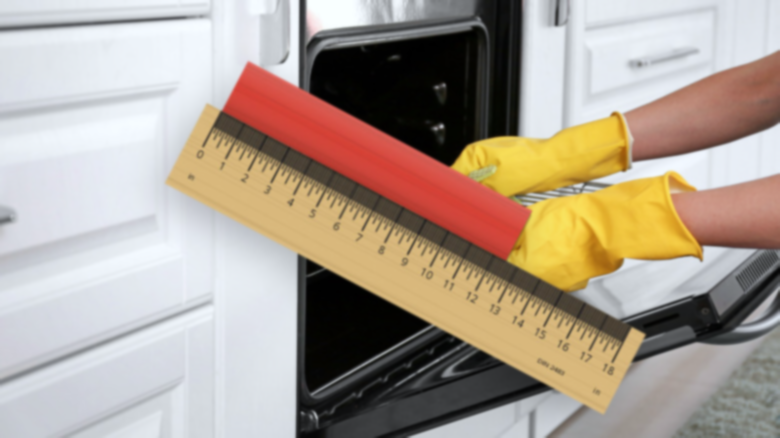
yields 12.5 in
